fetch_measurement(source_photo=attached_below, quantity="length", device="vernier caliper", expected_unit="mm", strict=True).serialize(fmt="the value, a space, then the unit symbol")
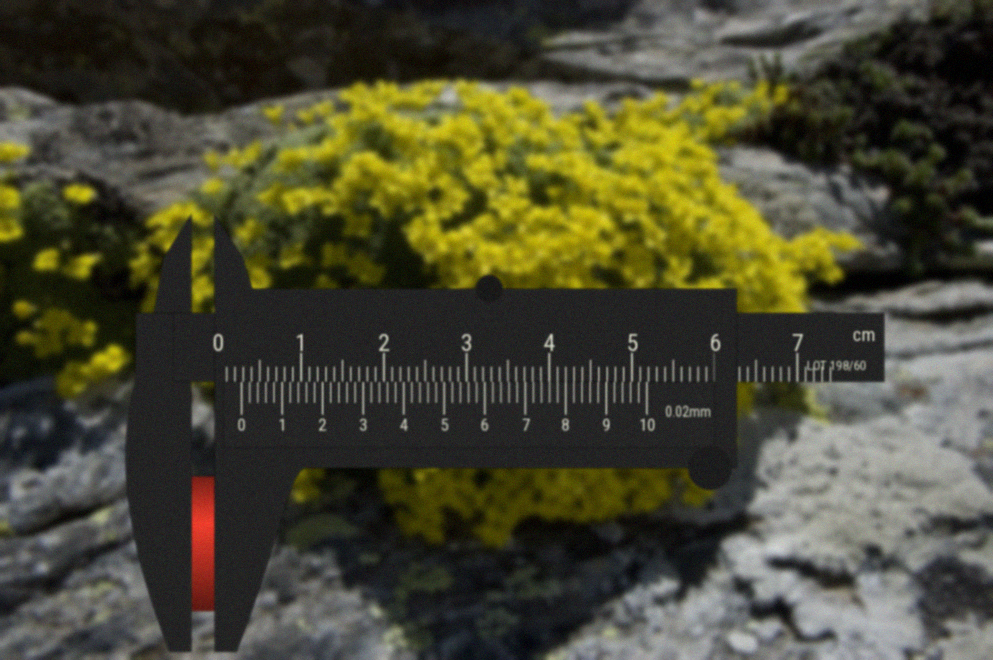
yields 2.8 mm
